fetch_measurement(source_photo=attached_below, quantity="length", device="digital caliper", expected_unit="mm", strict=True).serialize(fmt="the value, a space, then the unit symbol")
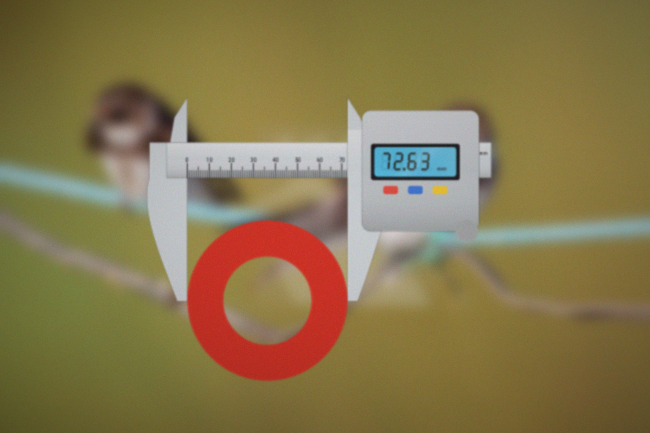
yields 72.63 mm
